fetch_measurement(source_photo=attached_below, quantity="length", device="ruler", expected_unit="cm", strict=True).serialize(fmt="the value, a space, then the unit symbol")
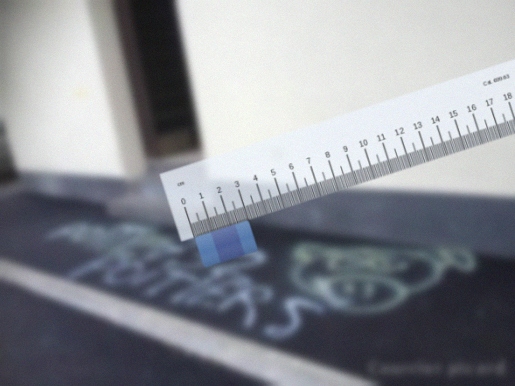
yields 3 cm
